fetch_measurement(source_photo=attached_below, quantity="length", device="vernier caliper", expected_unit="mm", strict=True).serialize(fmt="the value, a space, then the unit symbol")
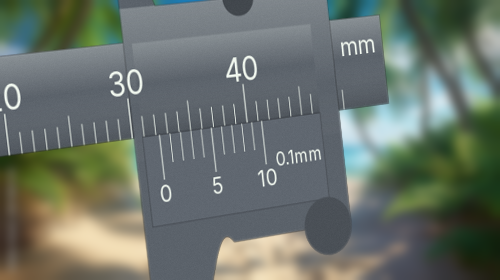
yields 32.3 mm
